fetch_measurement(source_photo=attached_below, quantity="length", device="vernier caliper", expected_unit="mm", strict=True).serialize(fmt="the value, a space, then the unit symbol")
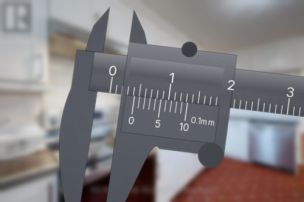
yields 4.2 mm
